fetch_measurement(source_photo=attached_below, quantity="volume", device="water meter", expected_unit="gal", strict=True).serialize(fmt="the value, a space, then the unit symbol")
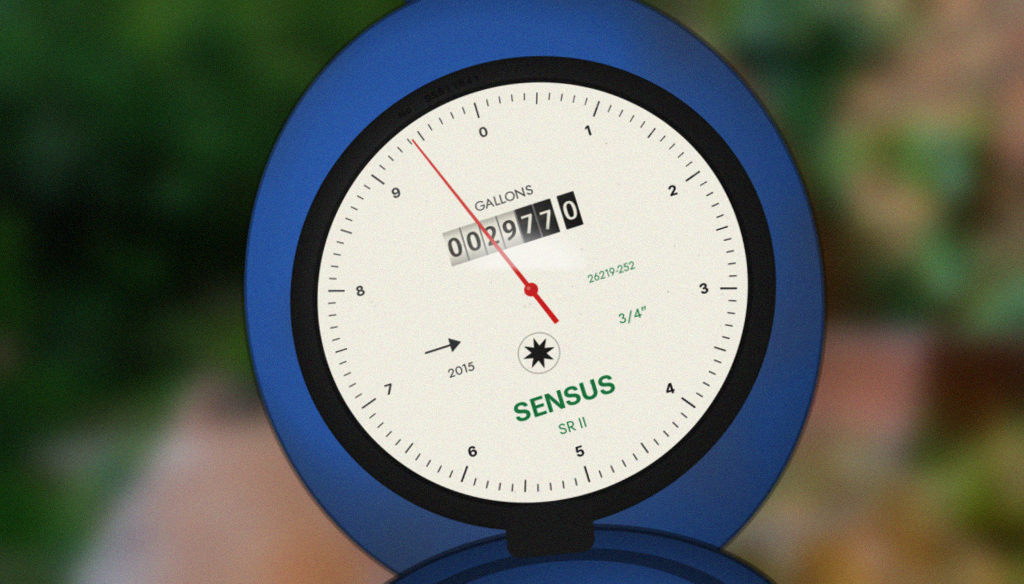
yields 29769.4 gal
